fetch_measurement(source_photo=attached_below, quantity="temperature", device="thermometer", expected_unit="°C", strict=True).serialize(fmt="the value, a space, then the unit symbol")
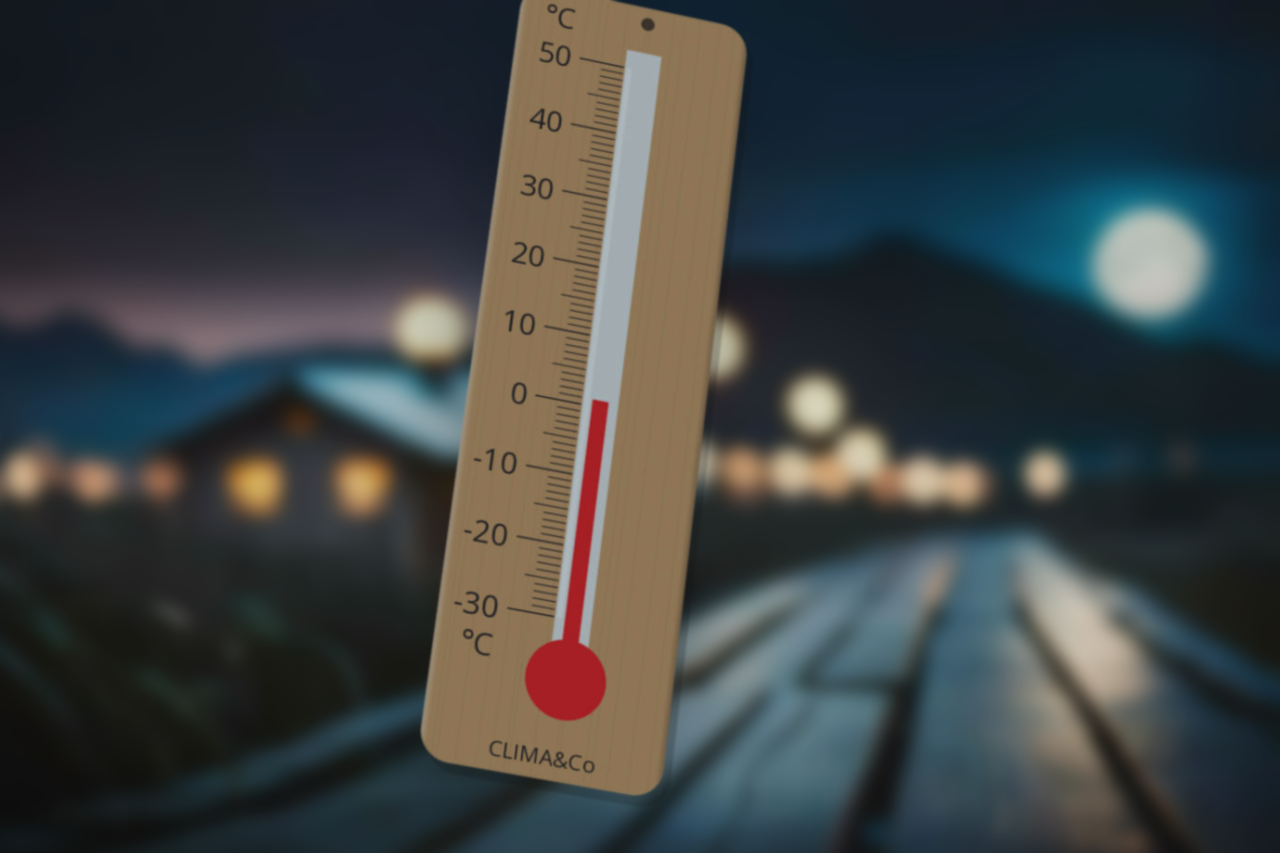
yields 1 °C
